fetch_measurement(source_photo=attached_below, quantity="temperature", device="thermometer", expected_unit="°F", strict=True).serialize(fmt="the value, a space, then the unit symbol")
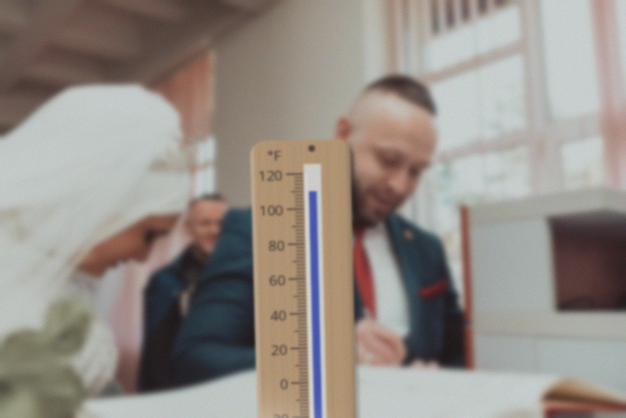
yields 110 °F
